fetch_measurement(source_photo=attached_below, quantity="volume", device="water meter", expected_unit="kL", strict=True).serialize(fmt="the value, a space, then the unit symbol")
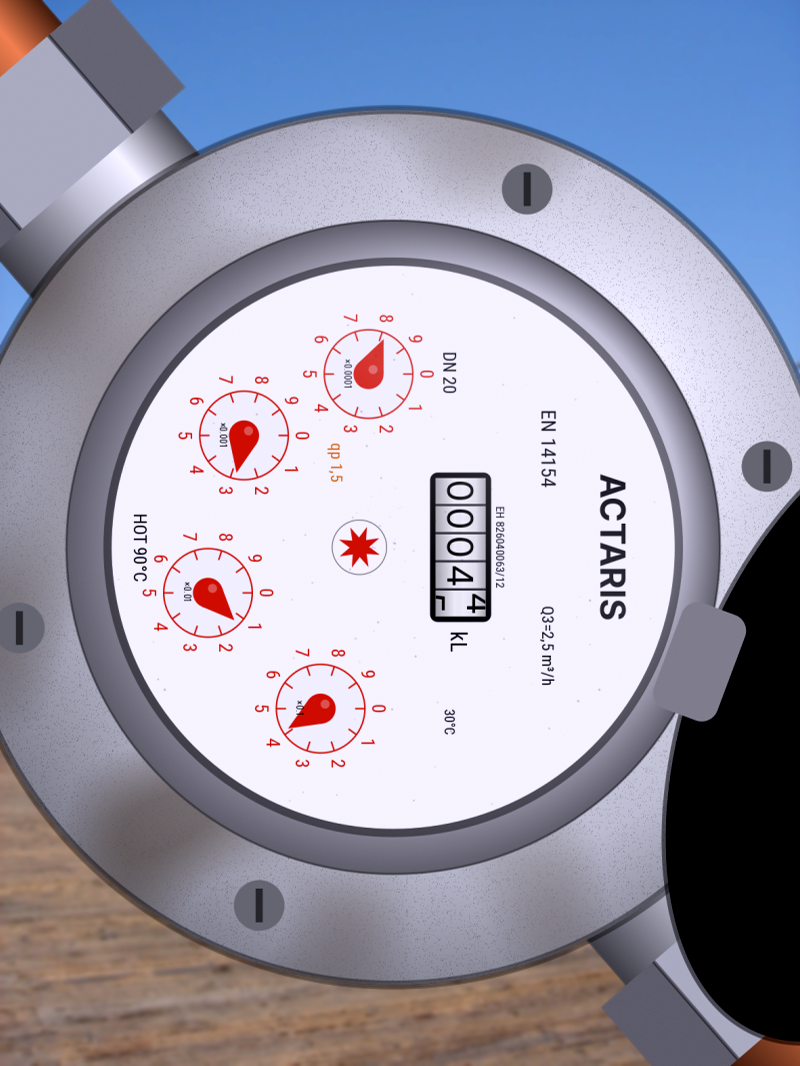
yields 44.4128 kL
